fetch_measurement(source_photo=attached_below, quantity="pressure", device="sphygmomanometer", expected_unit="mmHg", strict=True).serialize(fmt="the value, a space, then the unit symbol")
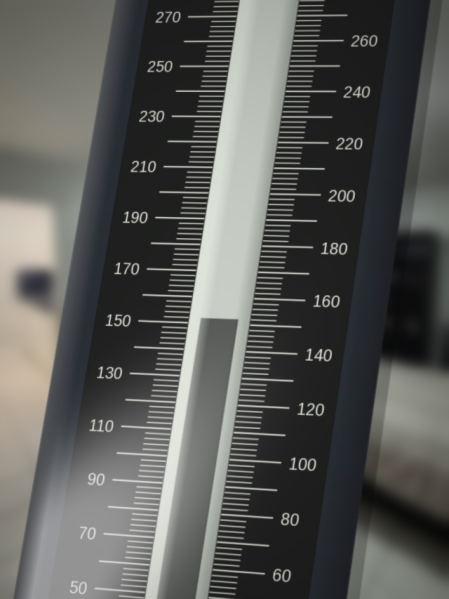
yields 152 mmHg
